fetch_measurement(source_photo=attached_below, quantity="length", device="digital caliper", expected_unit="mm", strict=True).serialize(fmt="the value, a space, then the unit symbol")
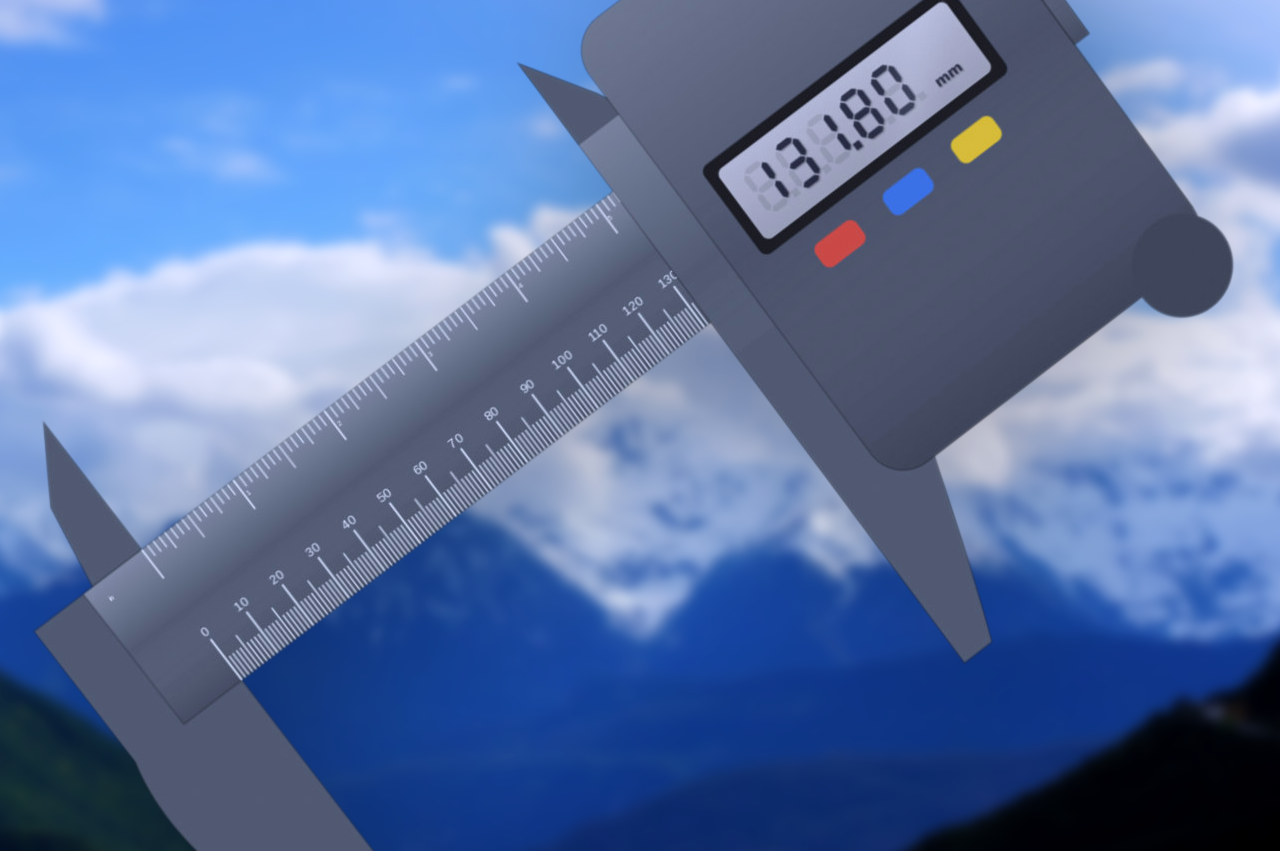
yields 131.80 mm
